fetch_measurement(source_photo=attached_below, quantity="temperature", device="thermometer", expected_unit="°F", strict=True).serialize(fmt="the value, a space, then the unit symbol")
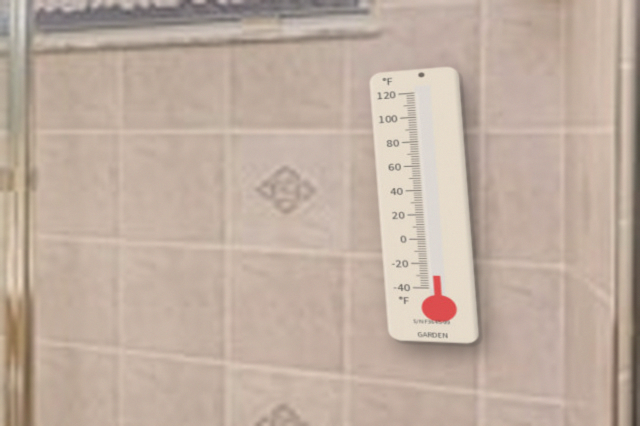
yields -30 °F
